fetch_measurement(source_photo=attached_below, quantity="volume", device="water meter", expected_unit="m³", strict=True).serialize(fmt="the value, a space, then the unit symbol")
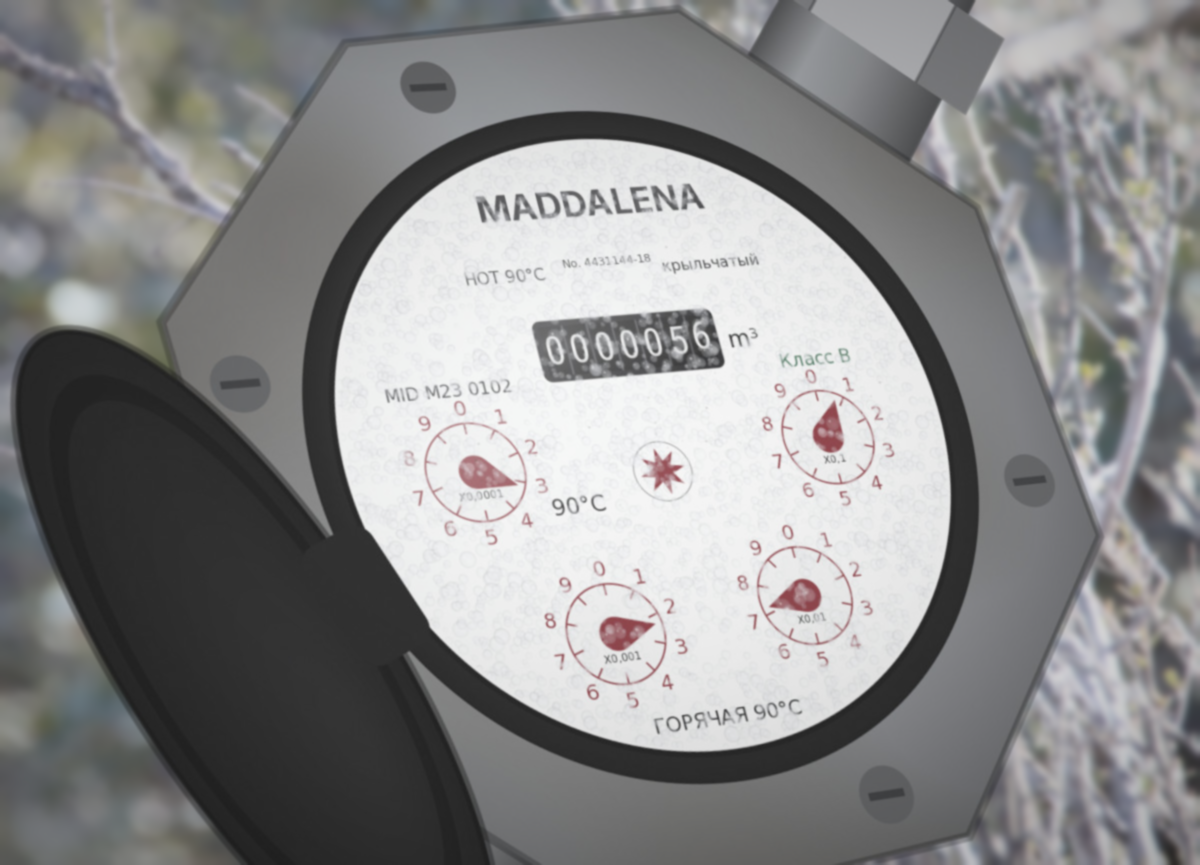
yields 56.0723 m³
